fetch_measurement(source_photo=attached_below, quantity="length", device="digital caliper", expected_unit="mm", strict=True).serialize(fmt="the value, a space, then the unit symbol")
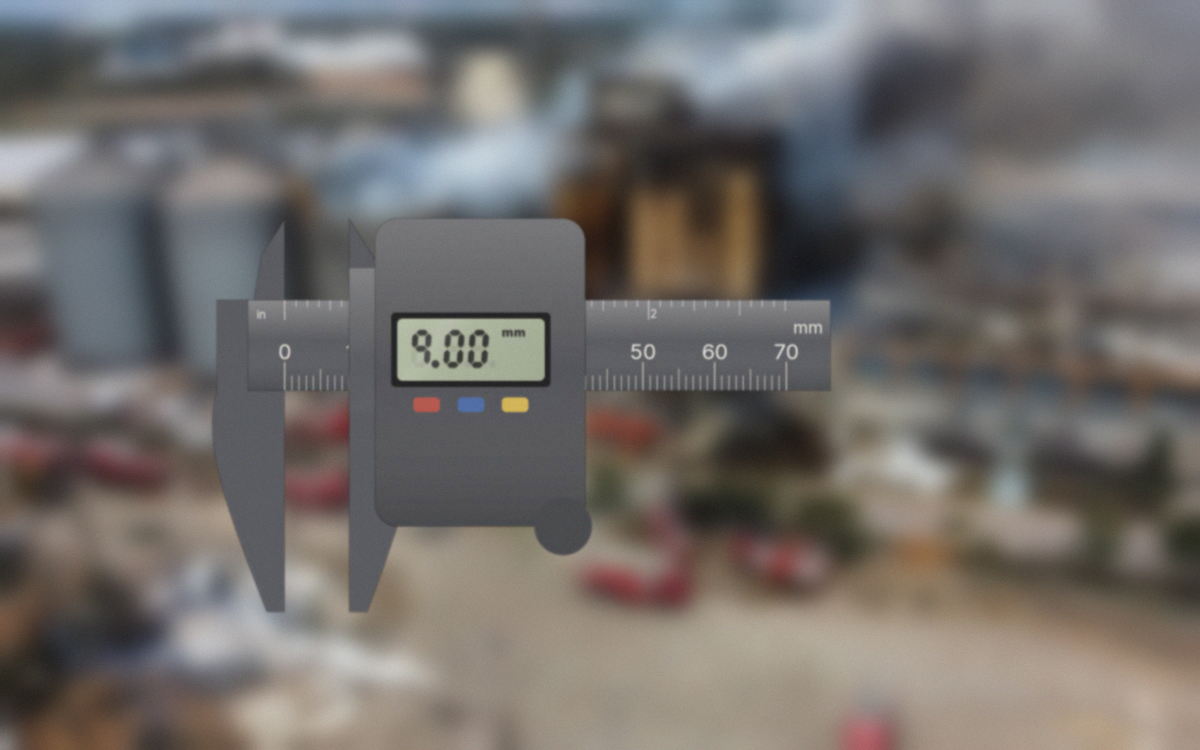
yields 9.00 mm
